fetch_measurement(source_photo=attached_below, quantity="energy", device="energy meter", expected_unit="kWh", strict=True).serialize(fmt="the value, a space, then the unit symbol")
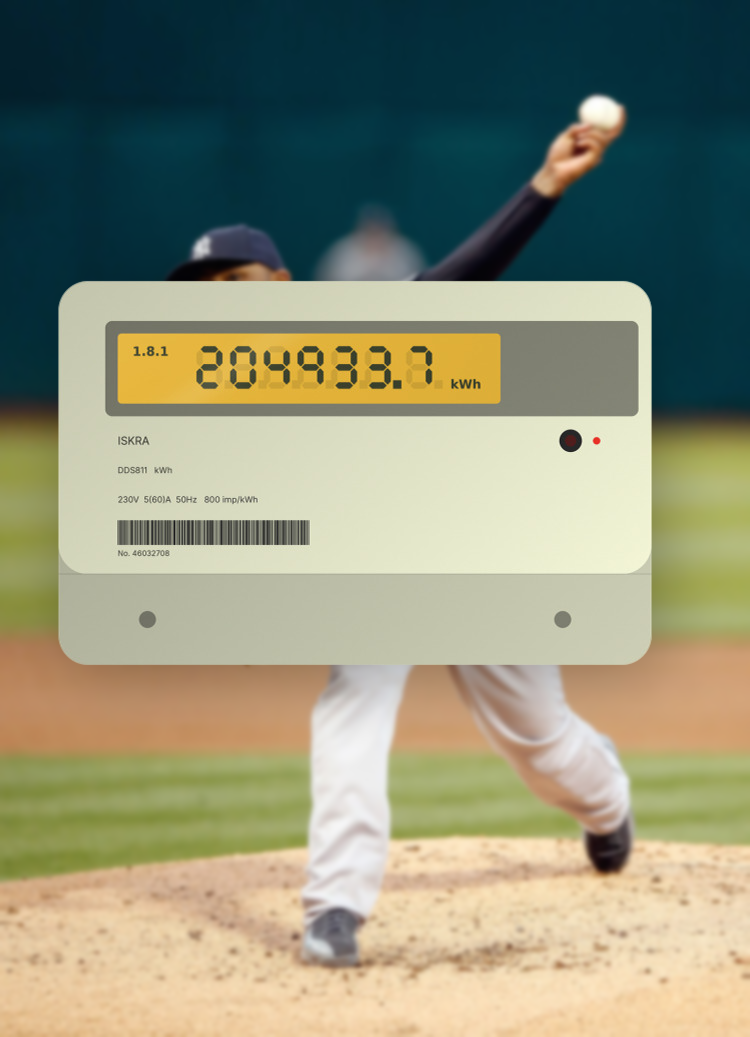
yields 204933.7 kWh
